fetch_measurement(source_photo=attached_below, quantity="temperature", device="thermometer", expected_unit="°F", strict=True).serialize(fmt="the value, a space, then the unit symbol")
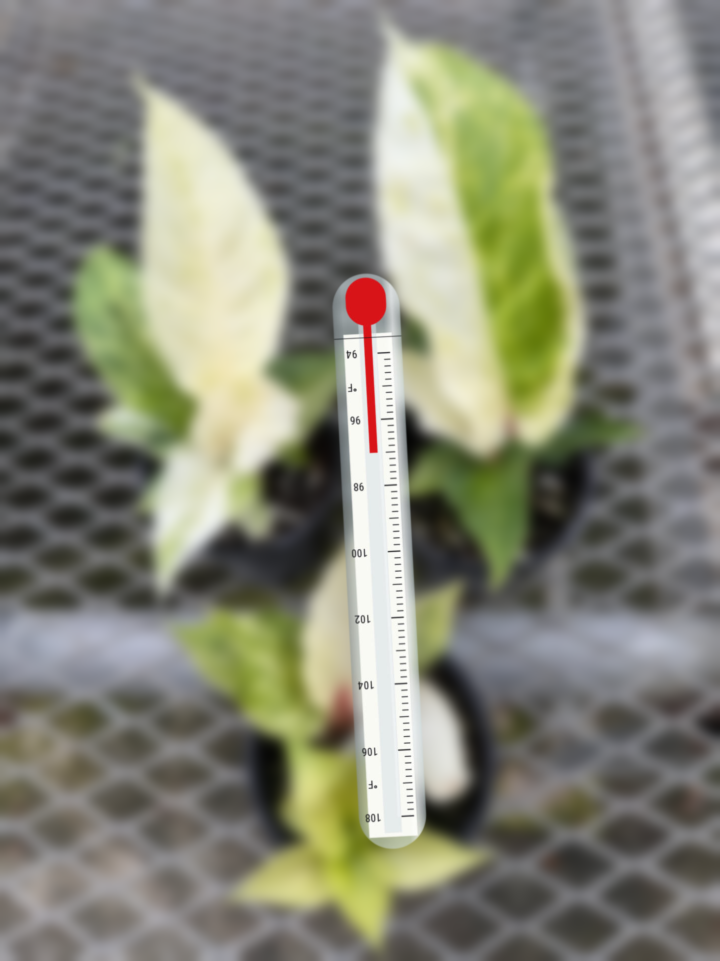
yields 97 °F
